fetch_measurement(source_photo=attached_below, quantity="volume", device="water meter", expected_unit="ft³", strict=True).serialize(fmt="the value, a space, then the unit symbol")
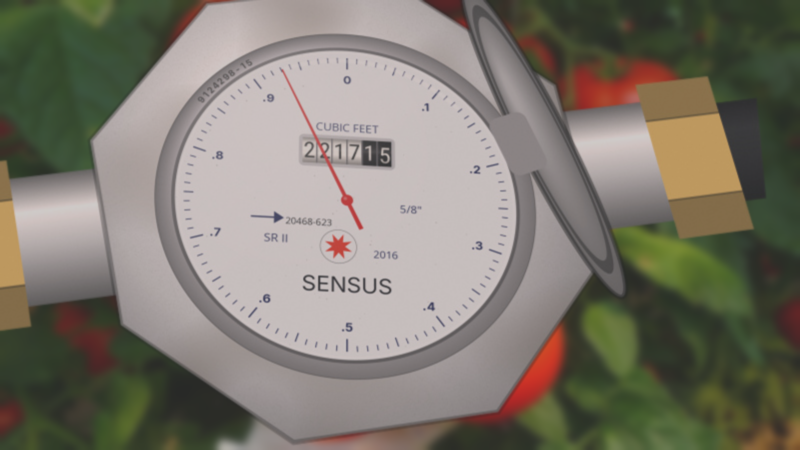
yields 221714.93 ft³
